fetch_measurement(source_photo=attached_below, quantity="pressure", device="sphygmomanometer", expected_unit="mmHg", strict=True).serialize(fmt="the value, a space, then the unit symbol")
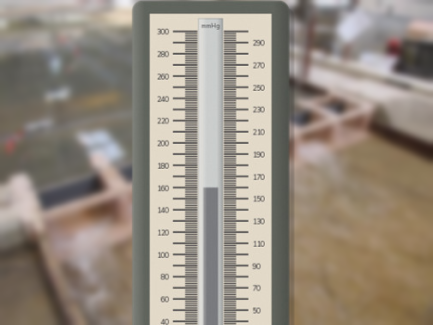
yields 160 mmHg
